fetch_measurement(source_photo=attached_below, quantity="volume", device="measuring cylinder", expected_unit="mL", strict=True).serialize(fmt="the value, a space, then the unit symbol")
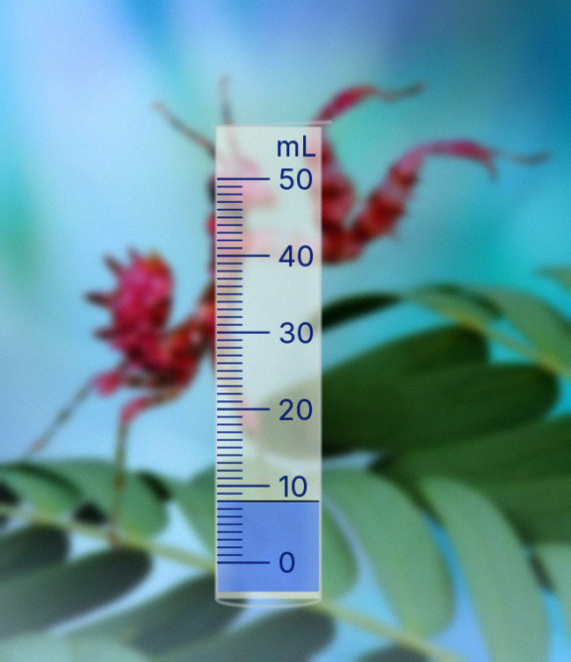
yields 8 mL
